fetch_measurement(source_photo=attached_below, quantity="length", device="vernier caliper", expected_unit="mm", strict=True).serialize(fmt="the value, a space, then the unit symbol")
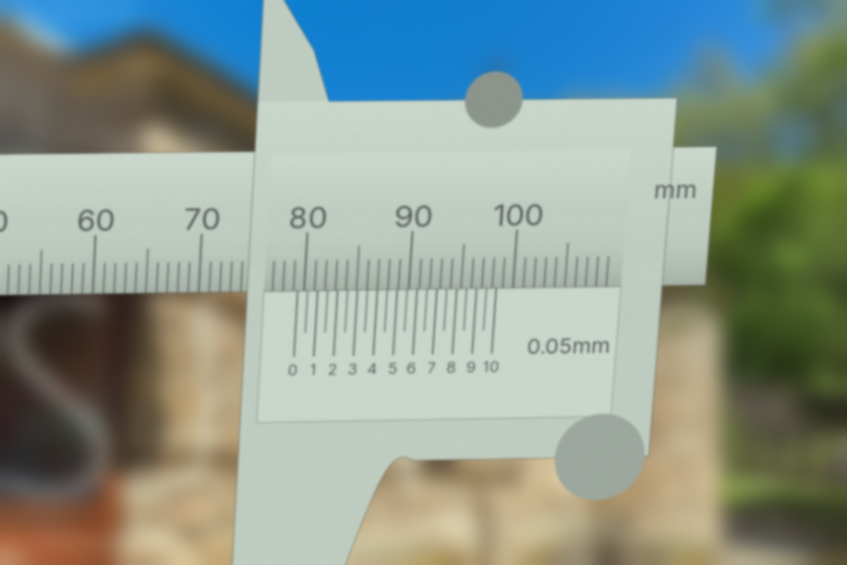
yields 79.4 mm
